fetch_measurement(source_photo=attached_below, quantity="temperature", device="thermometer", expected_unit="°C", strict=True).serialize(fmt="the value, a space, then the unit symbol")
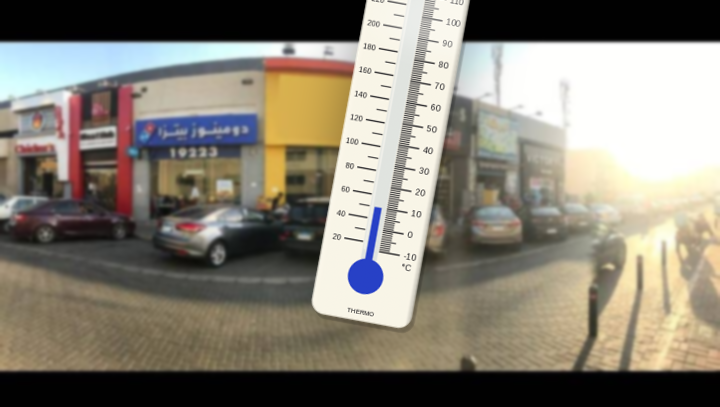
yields 10 °C
